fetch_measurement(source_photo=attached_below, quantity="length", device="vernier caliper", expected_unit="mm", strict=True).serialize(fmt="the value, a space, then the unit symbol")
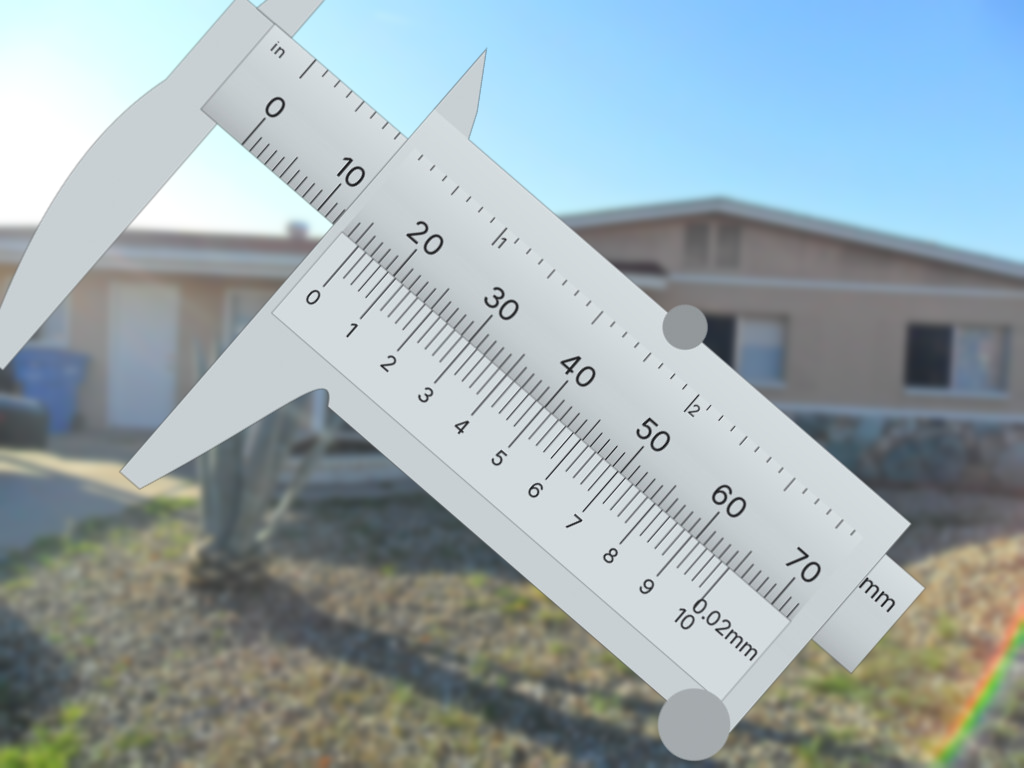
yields 15.4 mm
